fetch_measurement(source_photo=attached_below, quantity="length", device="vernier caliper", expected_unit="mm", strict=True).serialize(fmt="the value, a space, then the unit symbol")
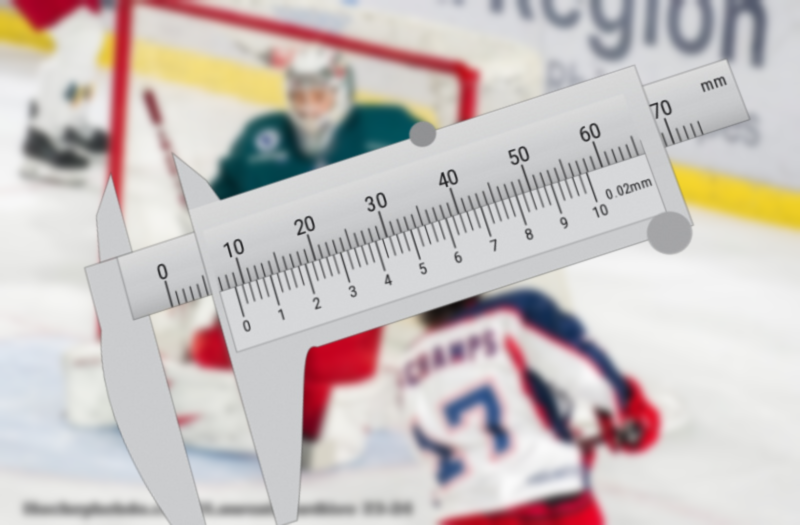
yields 8.8 mm
